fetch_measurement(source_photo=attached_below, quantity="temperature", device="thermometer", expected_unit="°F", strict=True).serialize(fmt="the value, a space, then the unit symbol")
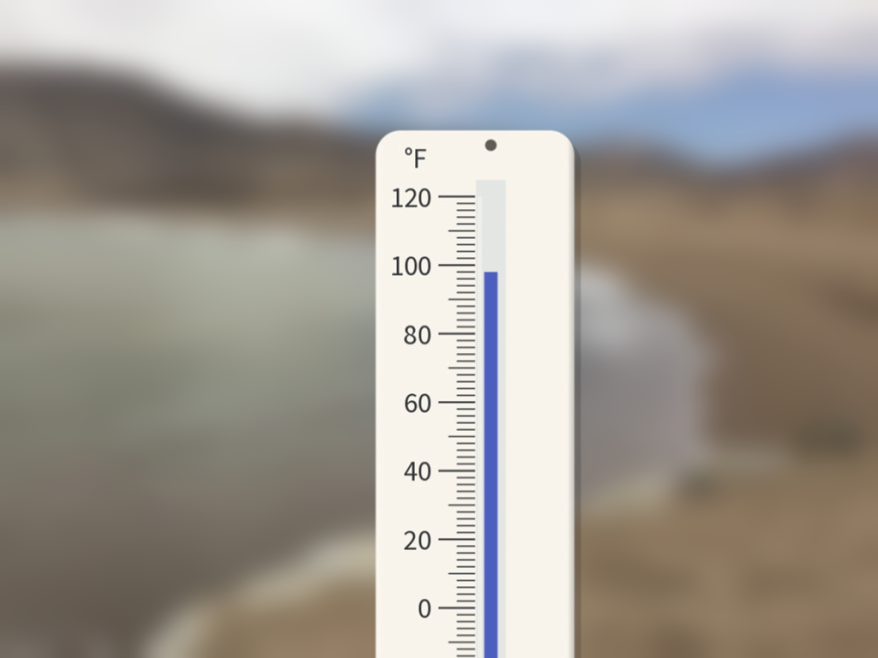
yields 98 °F
